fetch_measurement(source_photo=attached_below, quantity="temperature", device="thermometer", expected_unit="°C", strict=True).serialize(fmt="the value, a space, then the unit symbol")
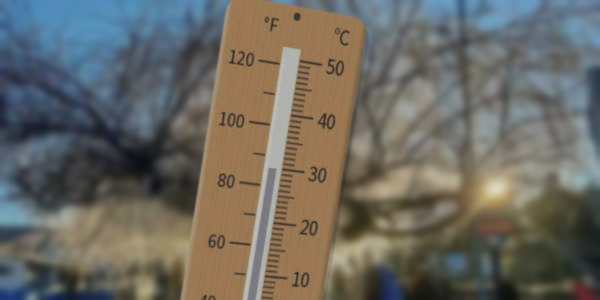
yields 30 °C
